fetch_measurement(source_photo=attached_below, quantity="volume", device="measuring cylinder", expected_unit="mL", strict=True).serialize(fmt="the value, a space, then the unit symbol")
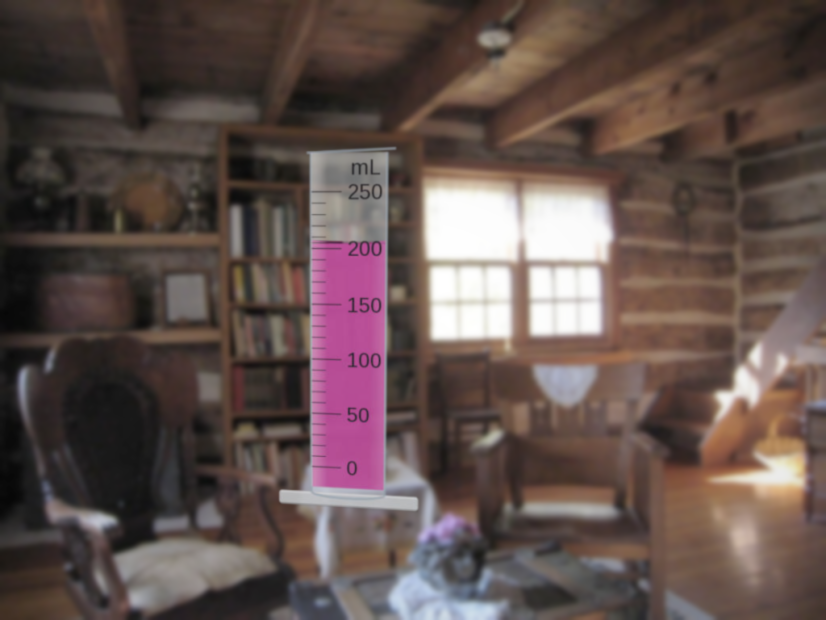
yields 205 mL
